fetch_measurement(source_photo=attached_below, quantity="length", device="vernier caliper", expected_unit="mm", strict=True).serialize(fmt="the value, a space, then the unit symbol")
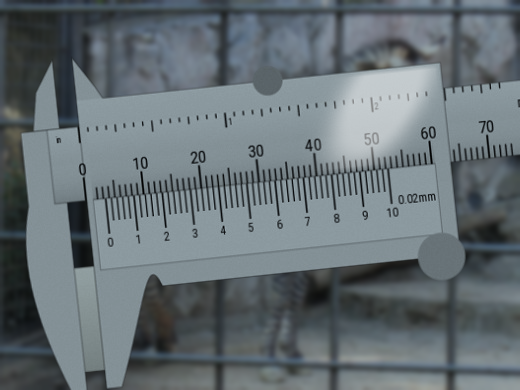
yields 3.4 mm
